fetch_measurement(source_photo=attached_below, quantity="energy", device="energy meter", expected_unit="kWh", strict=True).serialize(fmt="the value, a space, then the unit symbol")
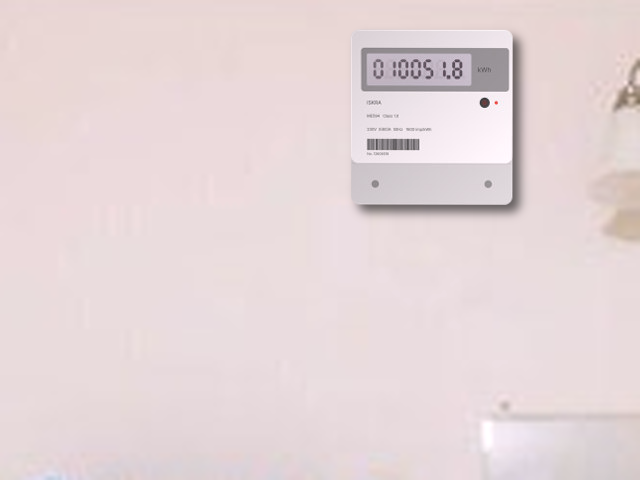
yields 10051.8 kWh
